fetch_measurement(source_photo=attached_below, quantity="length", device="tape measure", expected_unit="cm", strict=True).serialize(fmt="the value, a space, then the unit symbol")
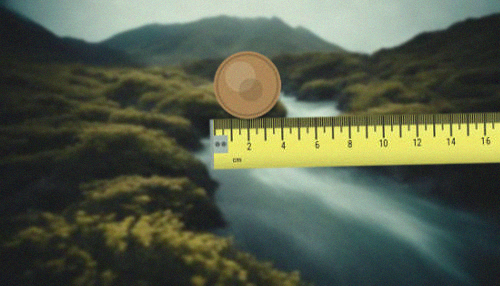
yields 4 cm
